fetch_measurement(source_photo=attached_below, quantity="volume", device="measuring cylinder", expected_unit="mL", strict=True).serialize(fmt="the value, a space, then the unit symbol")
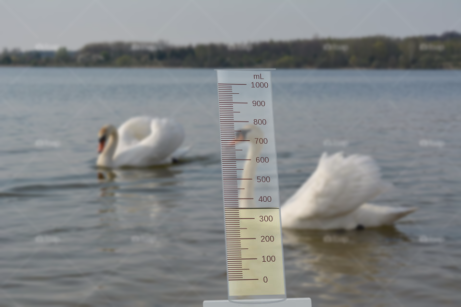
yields 350 mL
